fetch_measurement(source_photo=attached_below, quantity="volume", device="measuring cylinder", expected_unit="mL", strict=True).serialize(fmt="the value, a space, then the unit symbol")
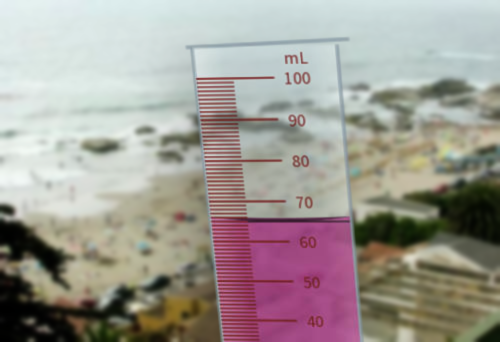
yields 65 mL
